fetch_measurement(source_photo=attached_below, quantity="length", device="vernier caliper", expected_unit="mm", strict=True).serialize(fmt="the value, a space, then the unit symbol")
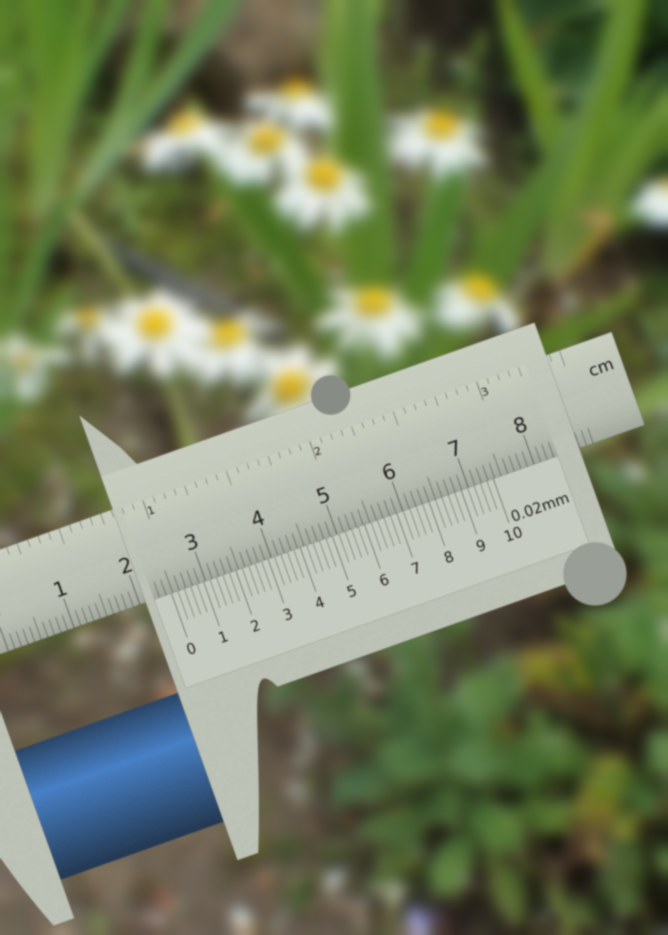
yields 24.8 mm
